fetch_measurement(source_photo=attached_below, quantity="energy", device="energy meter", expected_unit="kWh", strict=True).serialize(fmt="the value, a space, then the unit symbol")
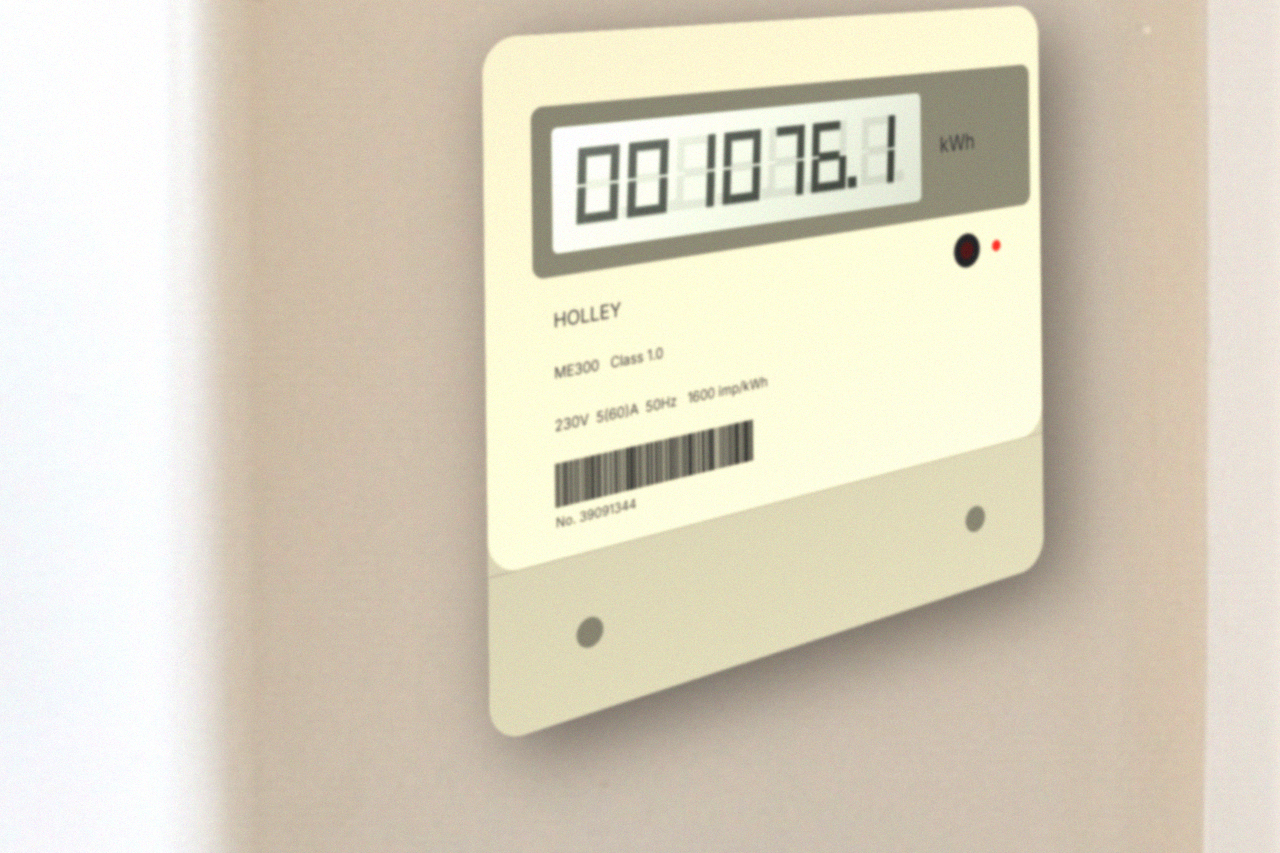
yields 1076.1 kWh
